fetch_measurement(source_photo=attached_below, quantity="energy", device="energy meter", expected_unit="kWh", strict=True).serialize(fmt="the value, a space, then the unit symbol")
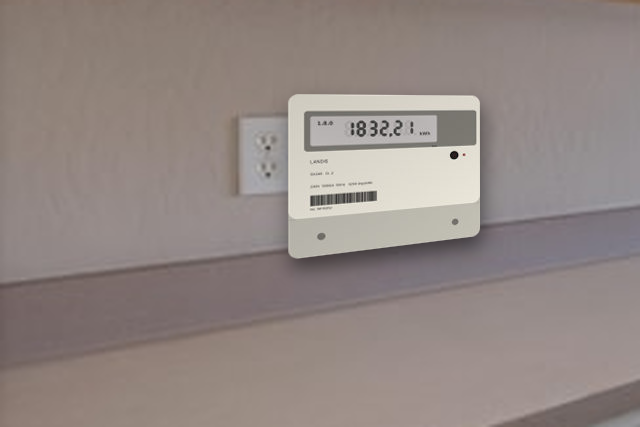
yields 1832.21 kWh
